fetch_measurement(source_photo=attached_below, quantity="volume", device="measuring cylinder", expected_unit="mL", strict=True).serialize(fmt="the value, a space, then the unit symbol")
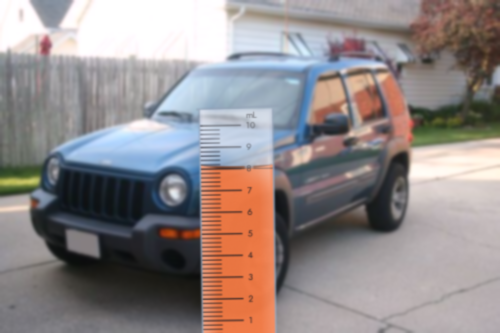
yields 8 mL
